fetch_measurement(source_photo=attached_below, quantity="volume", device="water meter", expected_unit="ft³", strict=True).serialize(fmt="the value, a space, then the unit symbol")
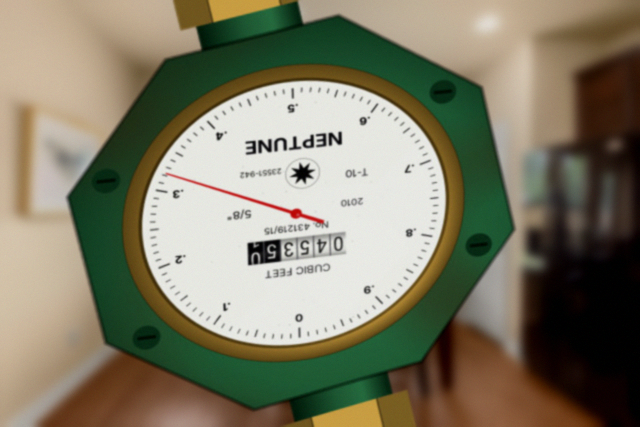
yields 45350.32 ft³
